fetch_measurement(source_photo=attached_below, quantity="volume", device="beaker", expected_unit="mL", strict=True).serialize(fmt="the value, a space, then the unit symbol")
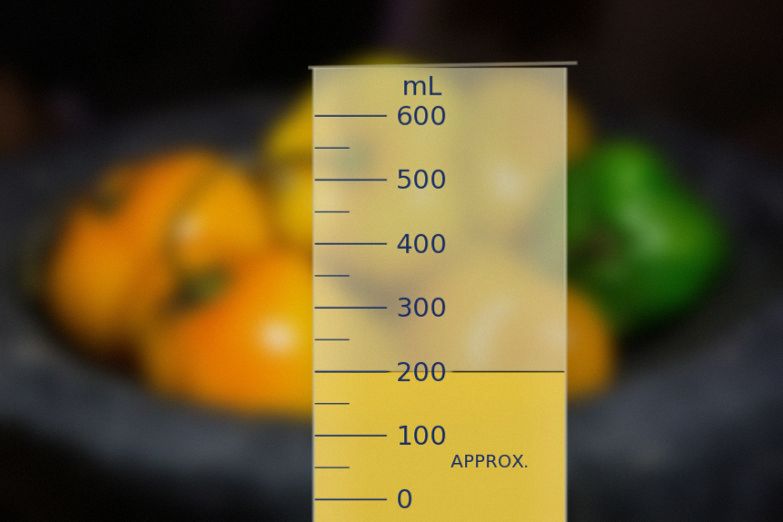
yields 200 mL
